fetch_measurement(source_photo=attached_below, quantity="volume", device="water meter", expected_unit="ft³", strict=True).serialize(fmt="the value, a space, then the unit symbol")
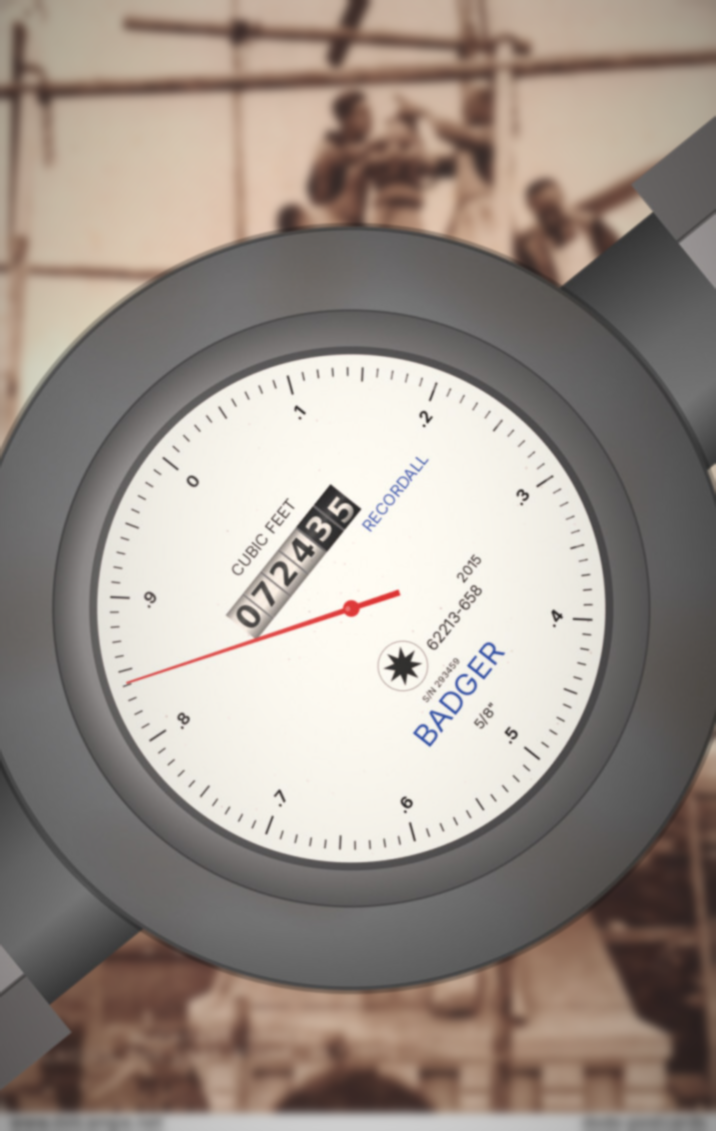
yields 72434.84 ft³
